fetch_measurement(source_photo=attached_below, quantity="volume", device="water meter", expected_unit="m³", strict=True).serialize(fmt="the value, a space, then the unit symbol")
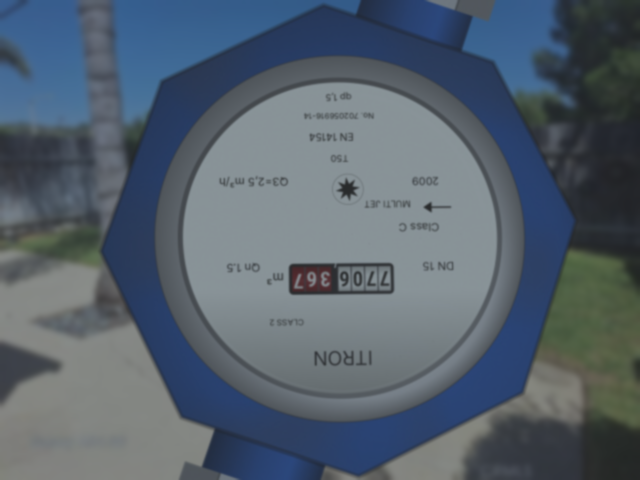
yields 7706.367 m³
